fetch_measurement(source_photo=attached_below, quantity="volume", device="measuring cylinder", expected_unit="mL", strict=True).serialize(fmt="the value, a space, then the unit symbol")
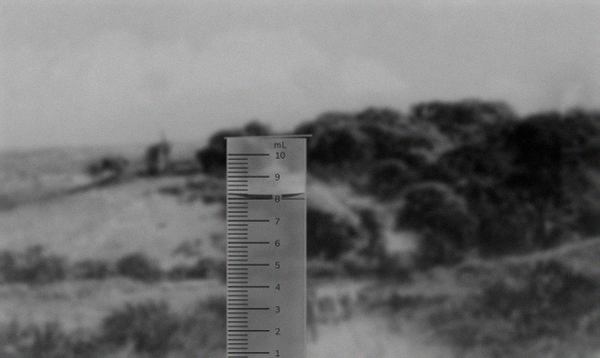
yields 8 mL
